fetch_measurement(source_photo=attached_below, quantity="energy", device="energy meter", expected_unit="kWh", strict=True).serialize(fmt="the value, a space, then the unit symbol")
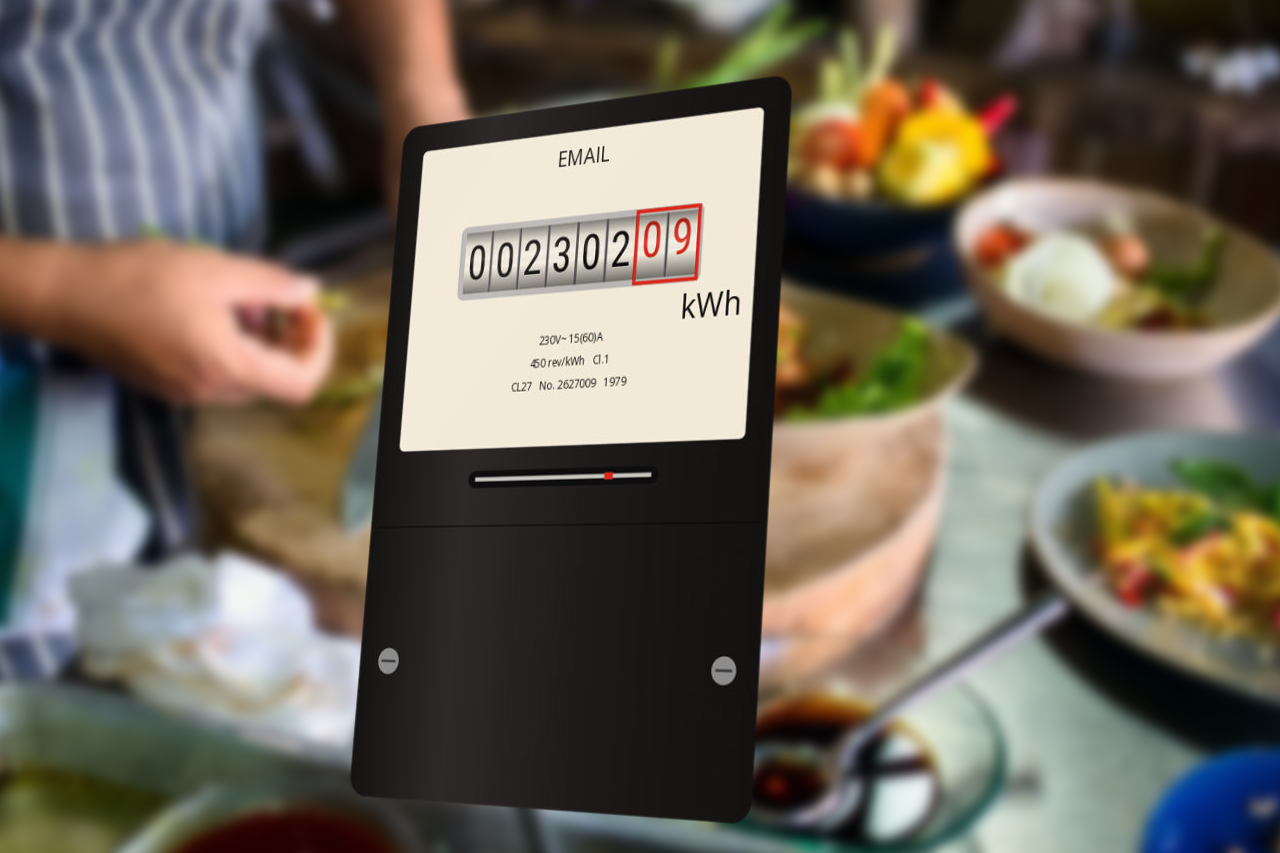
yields 2302.09 kWh
